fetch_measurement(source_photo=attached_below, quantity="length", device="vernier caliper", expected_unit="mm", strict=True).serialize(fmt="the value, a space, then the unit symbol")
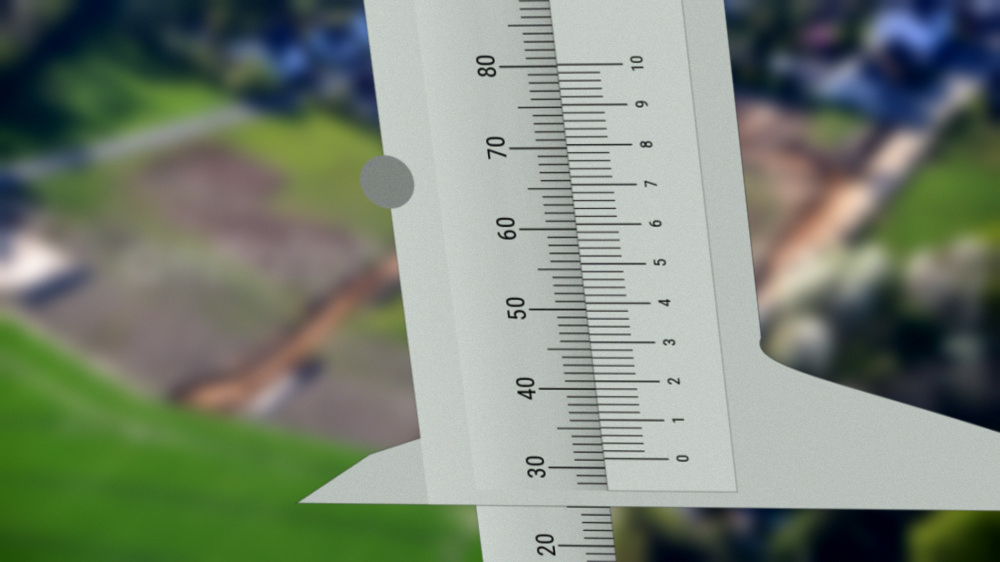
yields 31.2 mm
